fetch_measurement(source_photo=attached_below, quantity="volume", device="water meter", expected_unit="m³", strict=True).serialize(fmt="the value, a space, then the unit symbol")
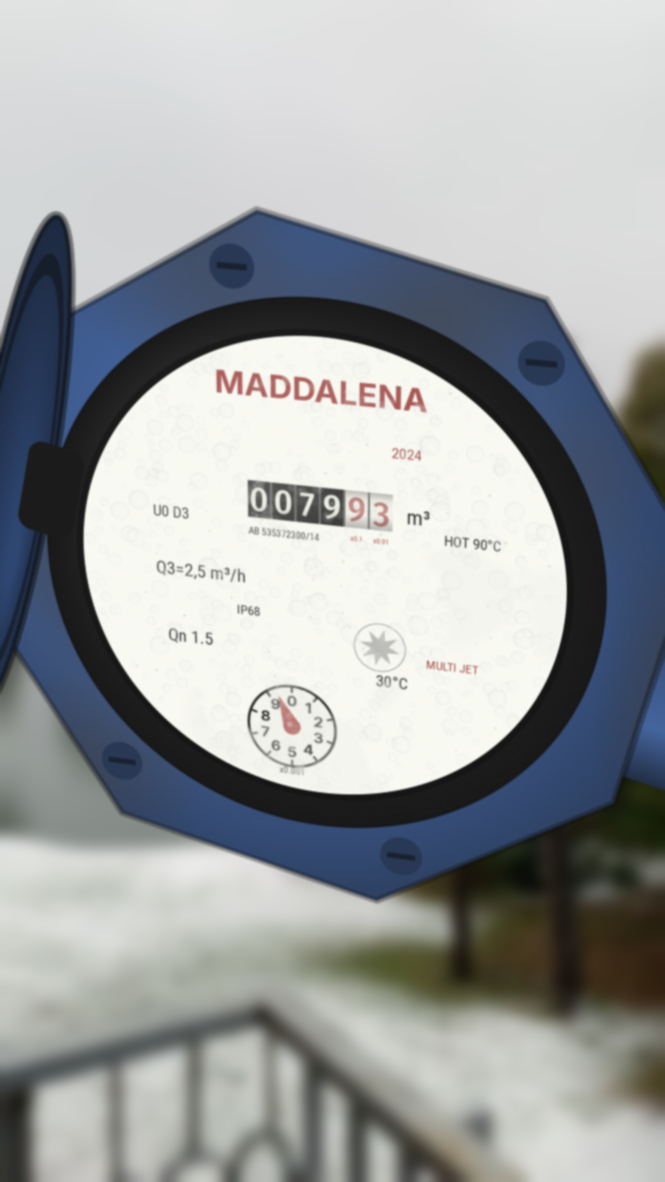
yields 79.929 m³
